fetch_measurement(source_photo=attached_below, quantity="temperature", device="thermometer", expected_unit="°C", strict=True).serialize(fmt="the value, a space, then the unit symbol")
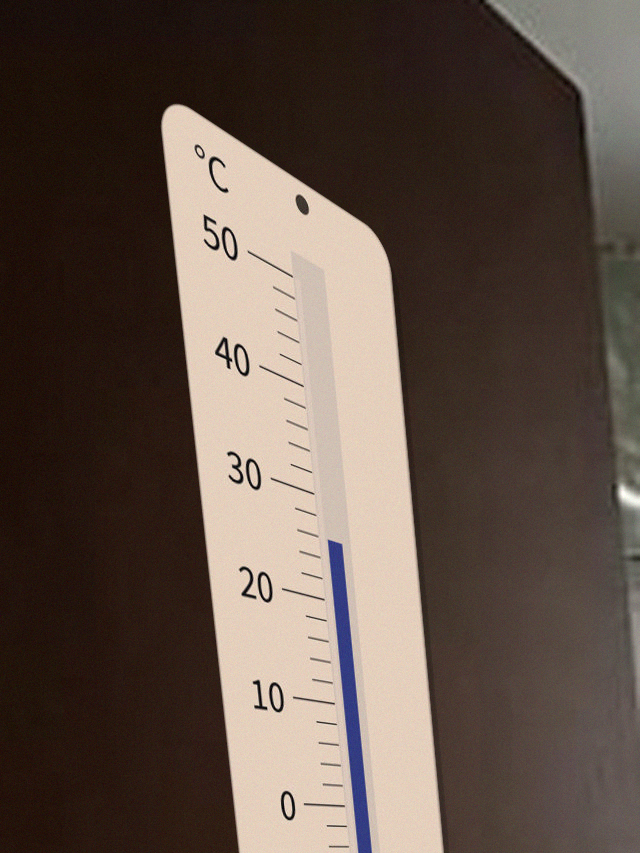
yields 26 °C
